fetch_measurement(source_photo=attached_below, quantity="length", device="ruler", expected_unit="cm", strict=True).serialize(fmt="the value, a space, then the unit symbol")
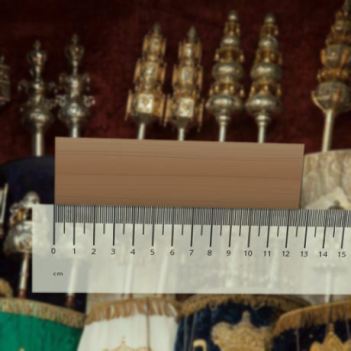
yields 12.5 cm
